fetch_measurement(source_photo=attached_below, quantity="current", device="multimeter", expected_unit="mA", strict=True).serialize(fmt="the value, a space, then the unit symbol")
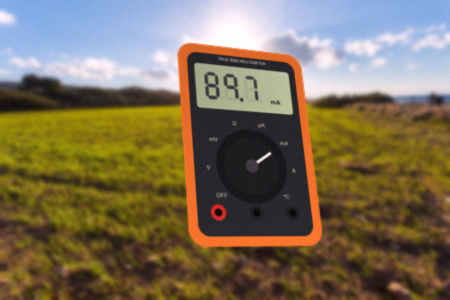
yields 89.7 mA
